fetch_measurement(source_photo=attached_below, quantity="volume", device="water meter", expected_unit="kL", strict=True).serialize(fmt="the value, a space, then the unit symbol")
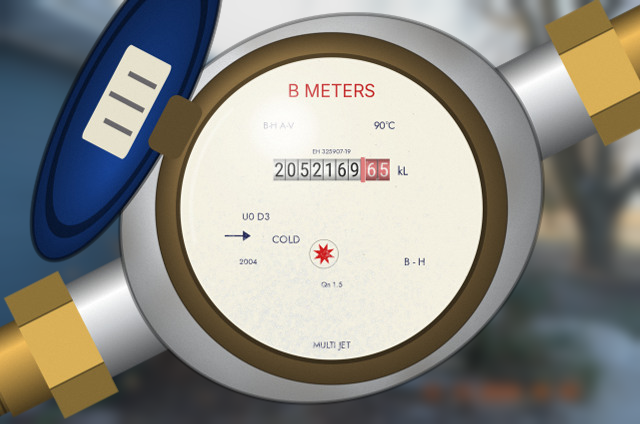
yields 2052169.65 kL
